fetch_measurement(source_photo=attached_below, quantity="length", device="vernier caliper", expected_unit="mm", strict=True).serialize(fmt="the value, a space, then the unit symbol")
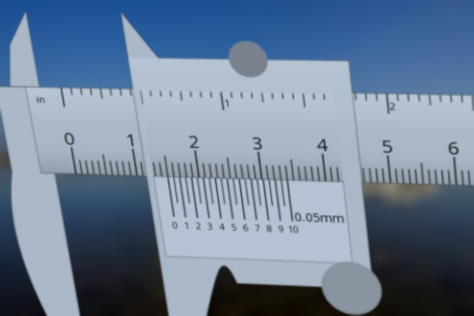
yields 15.0 mm
